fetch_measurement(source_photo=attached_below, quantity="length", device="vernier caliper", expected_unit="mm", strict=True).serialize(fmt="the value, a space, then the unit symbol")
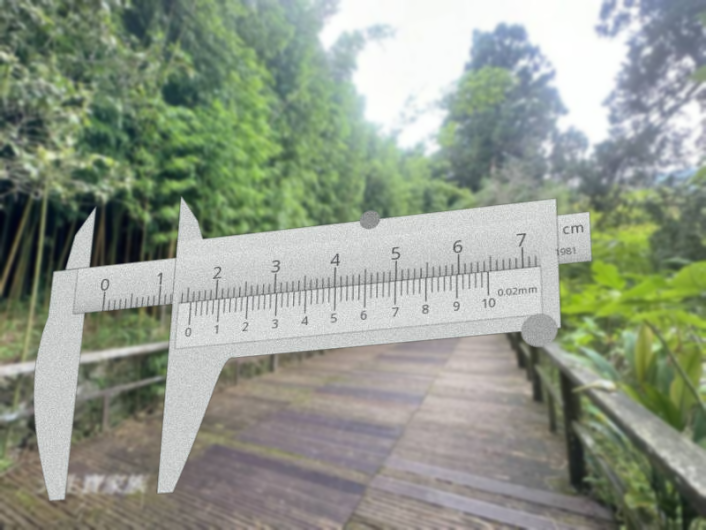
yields 15.6 mm
